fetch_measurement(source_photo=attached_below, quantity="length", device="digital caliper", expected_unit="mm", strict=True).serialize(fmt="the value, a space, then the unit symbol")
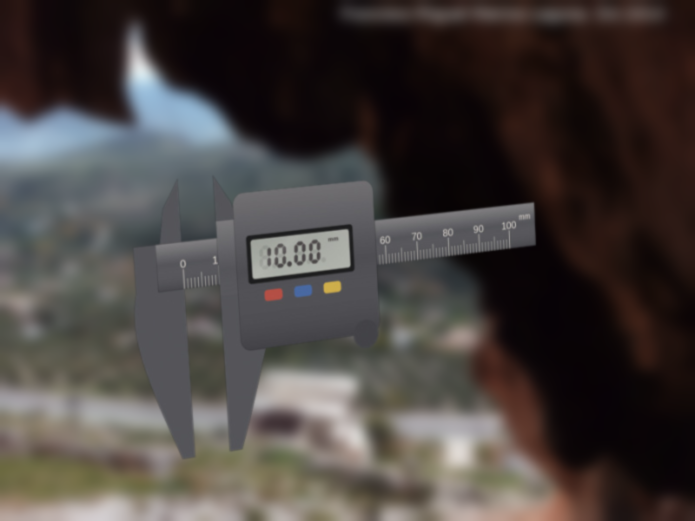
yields 10.00 mm
